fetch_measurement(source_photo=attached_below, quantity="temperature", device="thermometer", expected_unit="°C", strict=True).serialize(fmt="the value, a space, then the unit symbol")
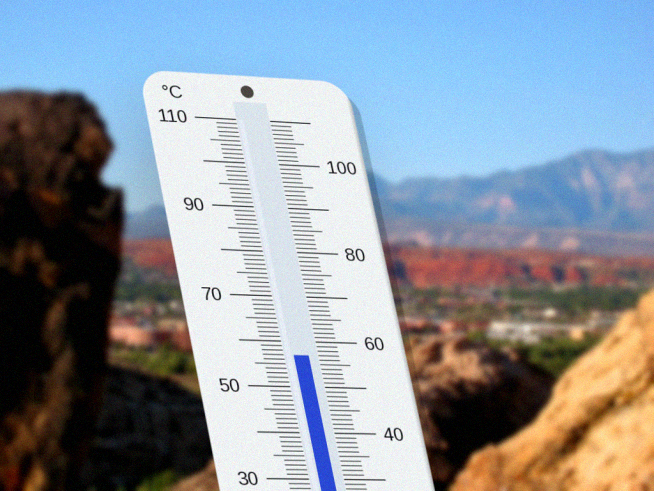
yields 57 °C
